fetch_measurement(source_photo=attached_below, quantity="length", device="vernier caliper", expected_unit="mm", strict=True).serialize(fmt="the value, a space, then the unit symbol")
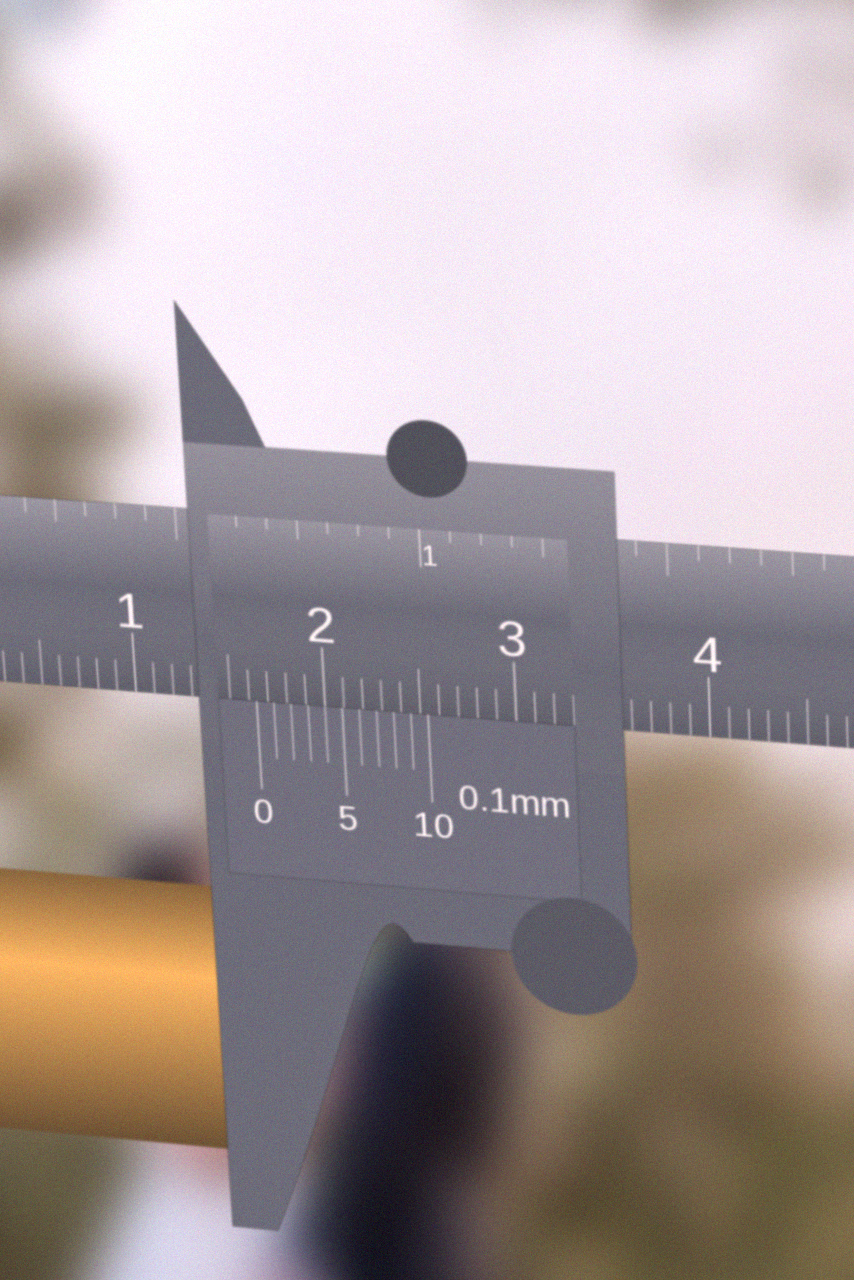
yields 16.4 mm
